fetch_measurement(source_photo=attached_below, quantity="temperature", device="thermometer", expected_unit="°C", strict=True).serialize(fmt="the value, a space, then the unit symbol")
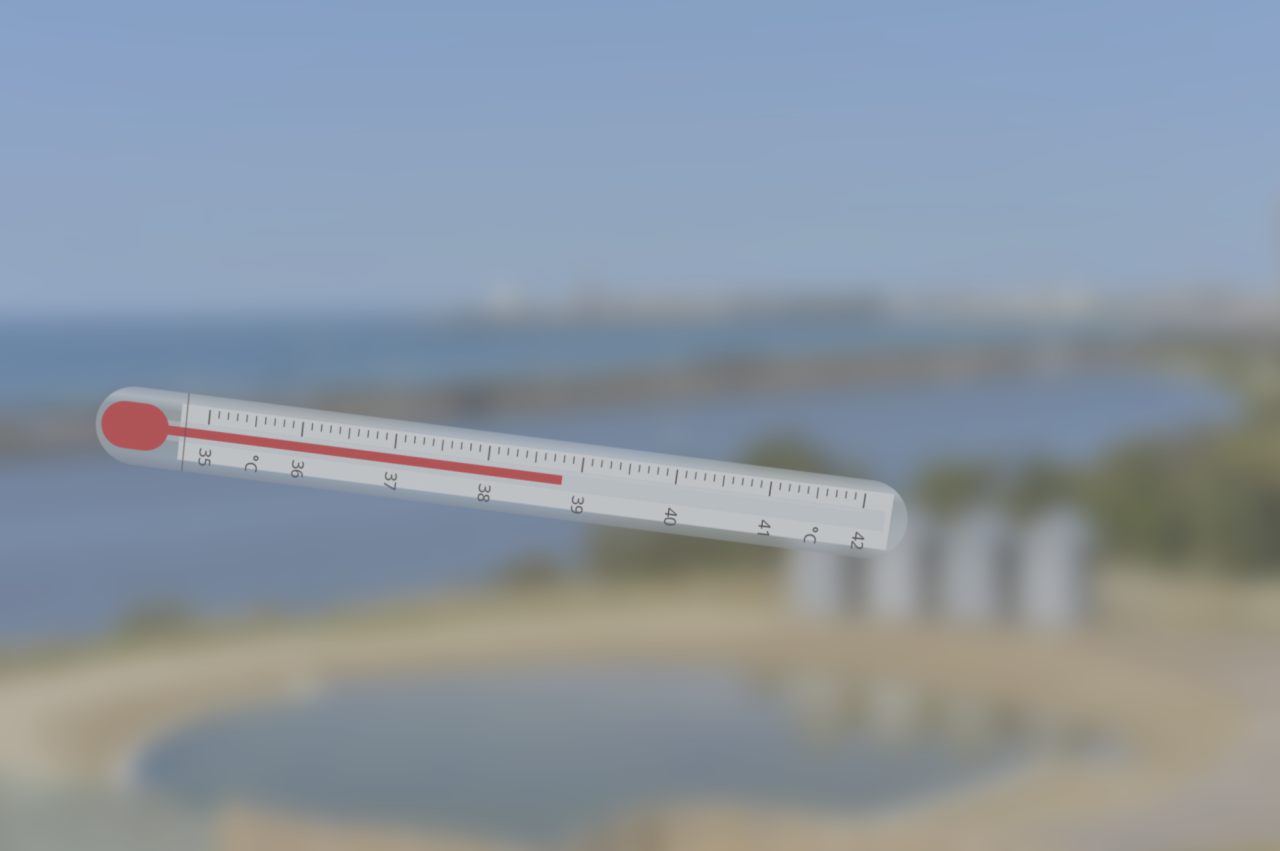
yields 38.8 °C
